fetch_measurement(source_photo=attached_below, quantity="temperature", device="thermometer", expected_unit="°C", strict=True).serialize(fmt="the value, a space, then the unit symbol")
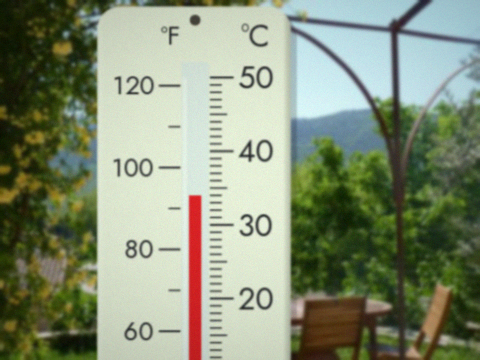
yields 34 °C
